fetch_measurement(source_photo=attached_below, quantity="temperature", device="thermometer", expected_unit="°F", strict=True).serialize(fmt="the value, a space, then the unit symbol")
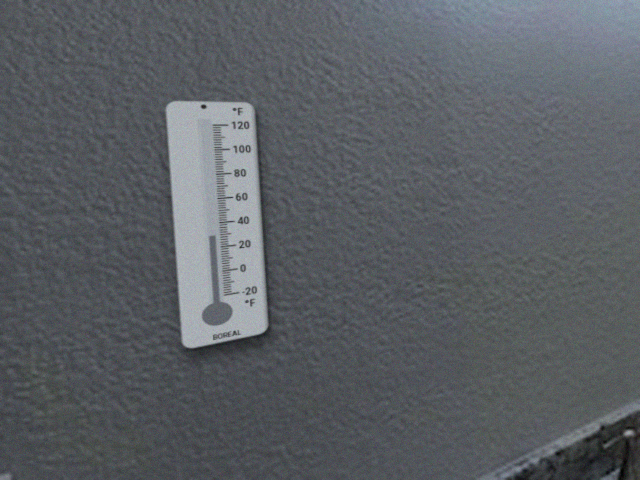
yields 30 °F
